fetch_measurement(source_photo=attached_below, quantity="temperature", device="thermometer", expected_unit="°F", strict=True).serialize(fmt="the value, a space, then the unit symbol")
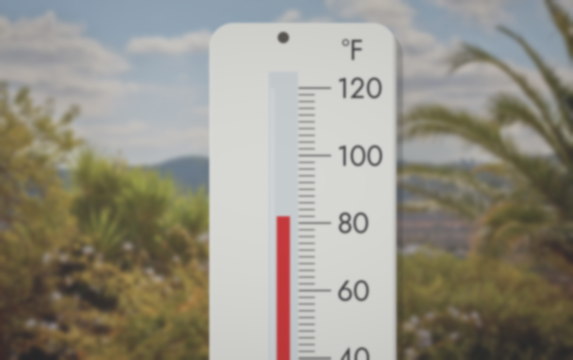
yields 82 °F
